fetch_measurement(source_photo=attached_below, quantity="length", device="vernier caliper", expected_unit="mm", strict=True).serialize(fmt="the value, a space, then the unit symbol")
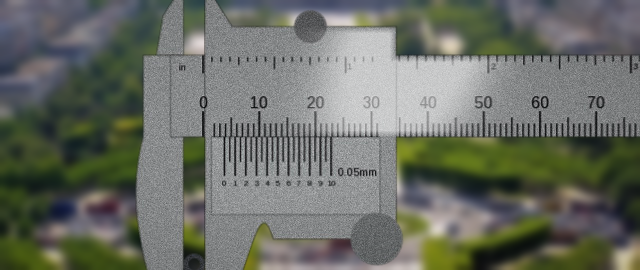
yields 3.8 mm
